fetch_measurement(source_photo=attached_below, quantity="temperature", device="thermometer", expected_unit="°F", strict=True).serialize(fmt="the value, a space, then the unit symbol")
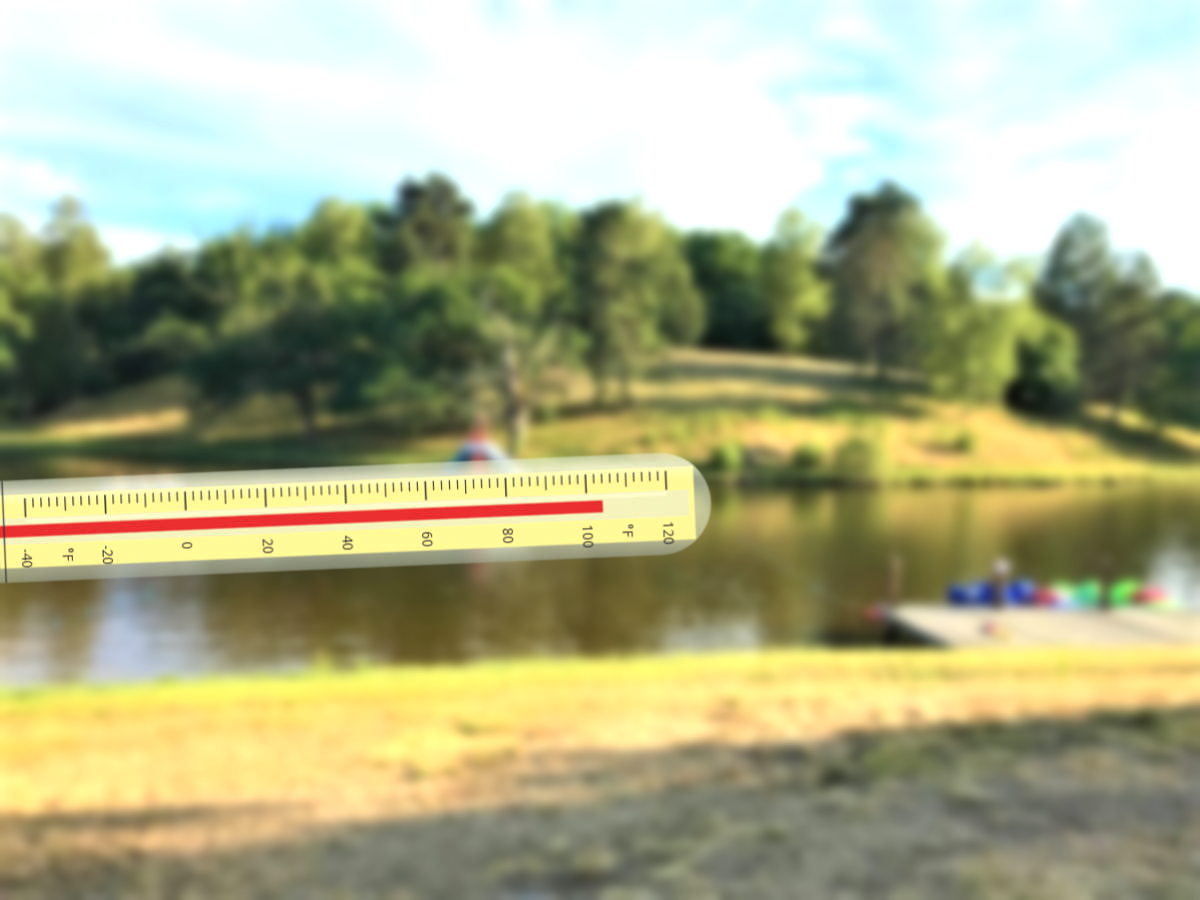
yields 104 °F
